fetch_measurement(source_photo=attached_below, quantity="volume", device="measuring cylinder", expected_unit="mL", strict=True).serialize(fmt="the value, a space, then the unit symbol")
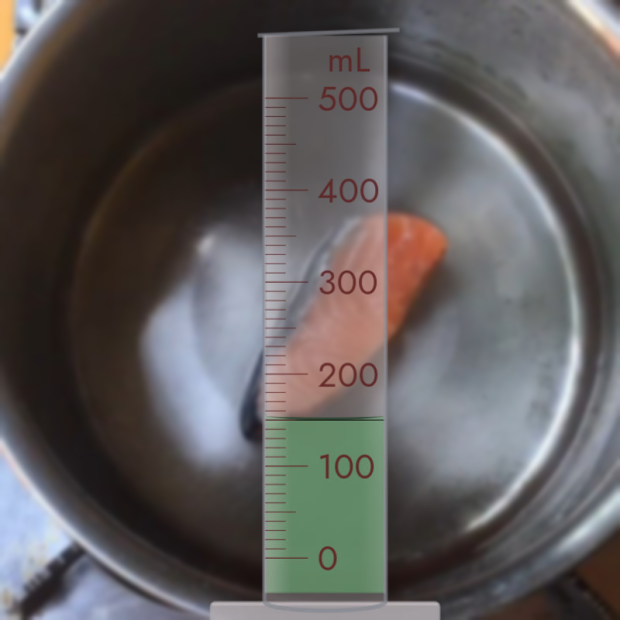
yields 150 mL
